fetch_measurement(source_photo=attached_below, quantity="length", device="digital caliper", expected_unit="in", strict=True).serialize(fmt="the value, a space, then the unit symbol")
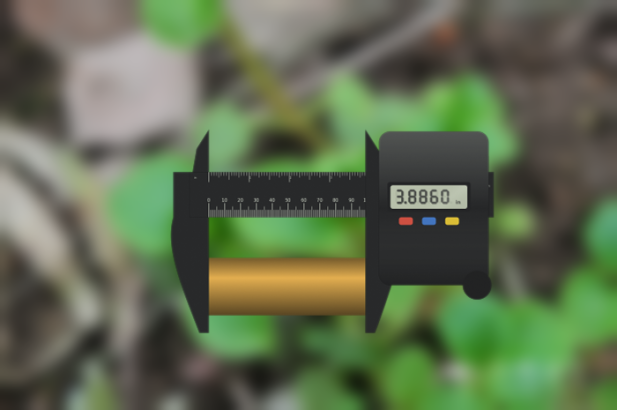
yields 3.8860 in
